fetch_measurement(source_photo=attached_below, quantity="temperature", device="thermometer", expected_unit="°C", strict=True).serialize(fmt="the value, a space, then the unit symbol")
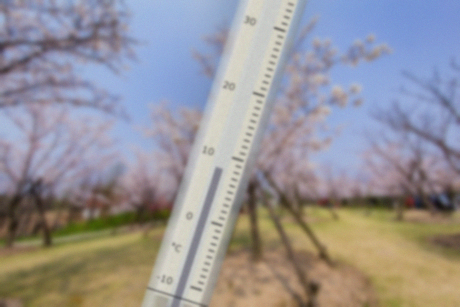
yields 8 °C
